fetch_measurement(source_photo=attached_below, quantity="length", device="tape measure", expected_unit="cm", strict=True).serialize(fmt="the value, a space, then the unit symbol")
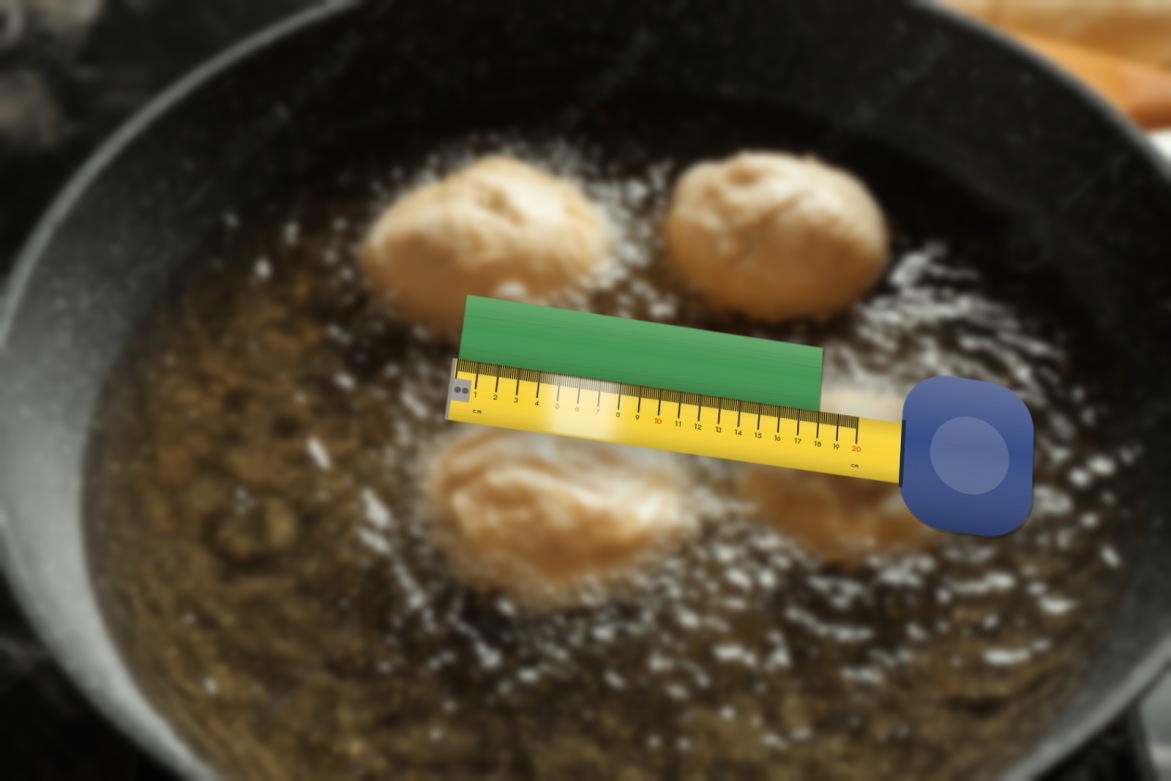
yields 18 cm
